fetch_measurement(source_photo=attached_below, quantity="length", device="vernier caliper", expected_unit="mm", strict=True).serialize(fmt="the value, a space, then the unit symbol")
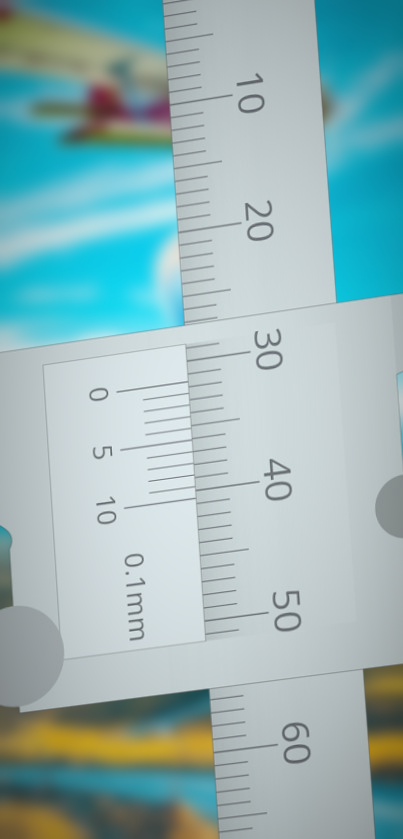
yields 31.6 mm
